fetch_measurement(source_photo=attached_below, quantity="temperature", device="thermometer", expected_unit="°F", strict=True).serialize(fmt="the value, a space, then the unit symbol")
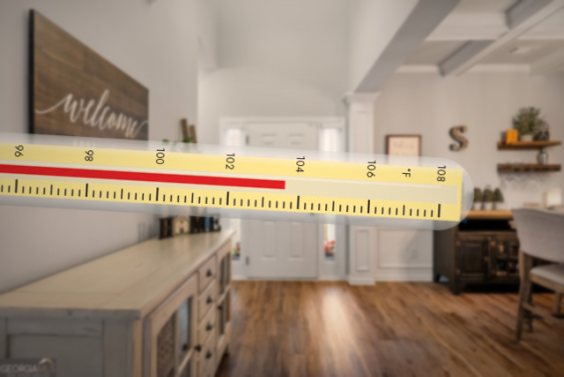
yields 103.6 °F
